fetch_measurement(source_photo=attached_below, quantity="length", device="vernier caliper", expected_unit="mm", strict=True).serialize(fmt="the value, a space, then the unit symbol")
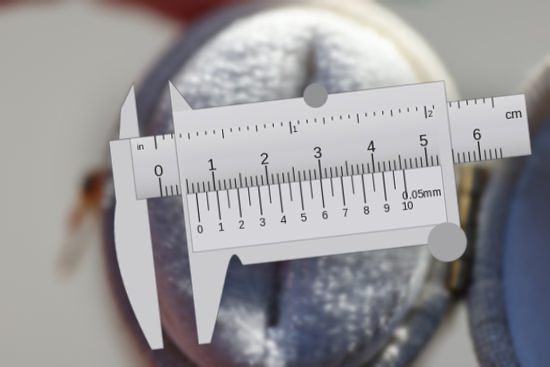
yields 6.5 mm
